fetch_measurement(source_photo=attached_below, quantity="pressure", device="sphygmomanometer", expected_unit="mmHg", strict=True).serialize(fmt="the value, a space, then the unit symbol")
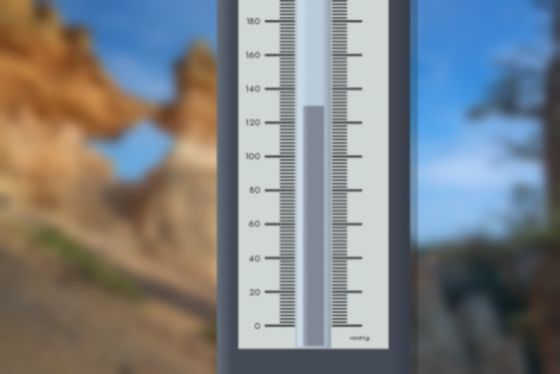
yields 130 mmHg
